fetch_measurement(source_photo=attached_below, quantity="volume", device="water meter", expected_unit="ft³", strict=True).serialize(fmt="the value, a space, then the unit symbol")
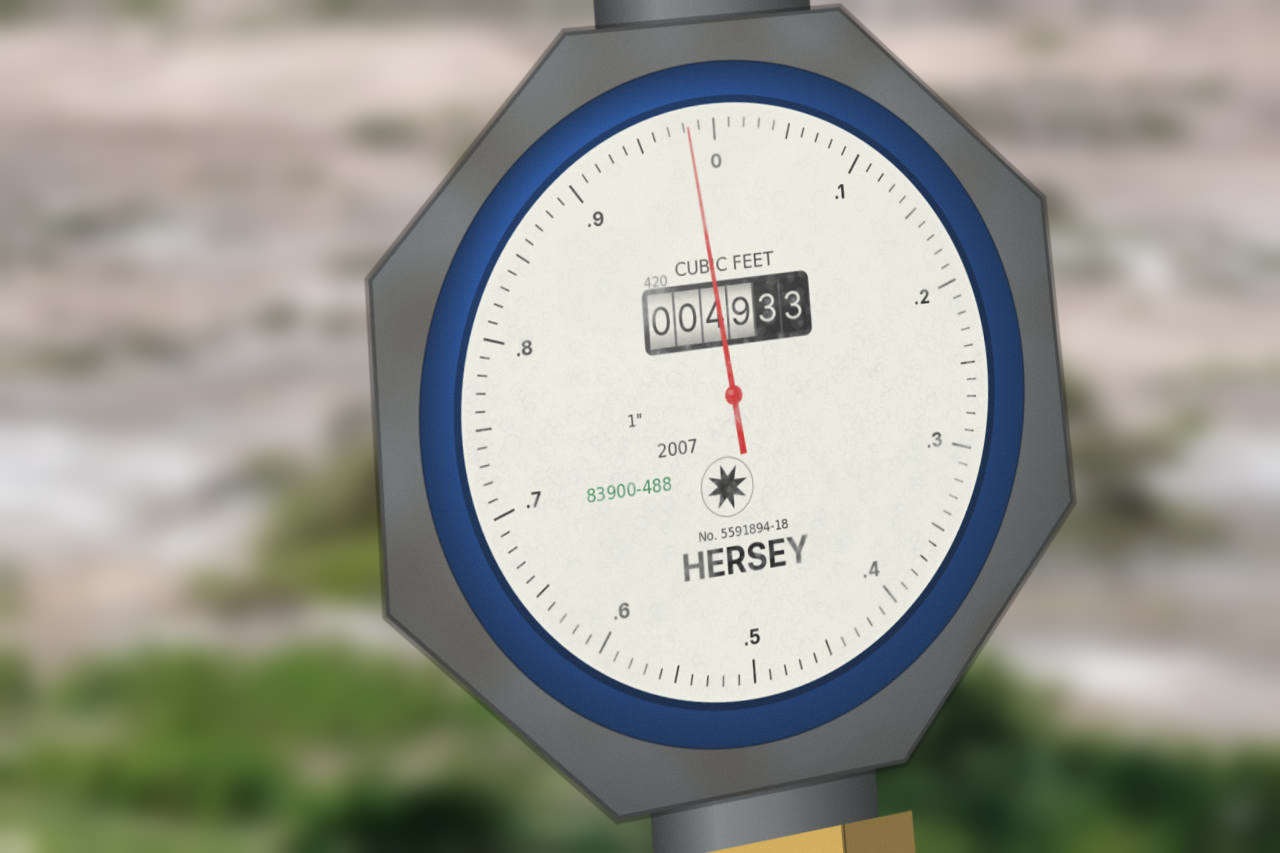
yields 4932.98 ft³
